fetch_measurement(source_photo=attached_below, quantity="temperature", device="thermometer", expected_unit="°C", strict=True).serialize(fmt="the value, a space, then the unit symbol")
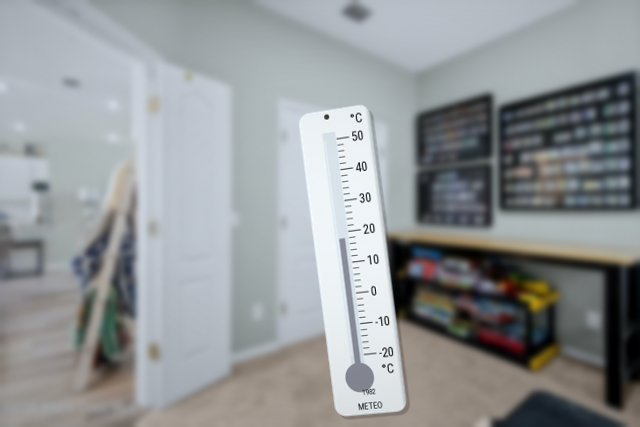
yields 18 °C
